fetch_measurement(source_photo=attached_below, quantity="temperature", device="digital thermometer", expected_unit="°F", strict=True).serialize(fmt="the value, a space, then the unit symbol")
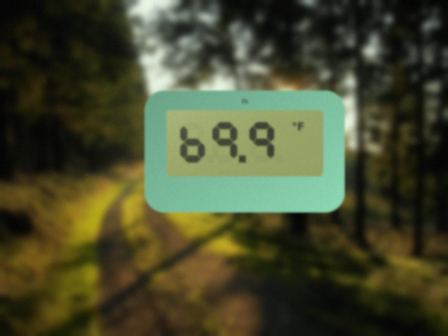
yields 69.9 °F
